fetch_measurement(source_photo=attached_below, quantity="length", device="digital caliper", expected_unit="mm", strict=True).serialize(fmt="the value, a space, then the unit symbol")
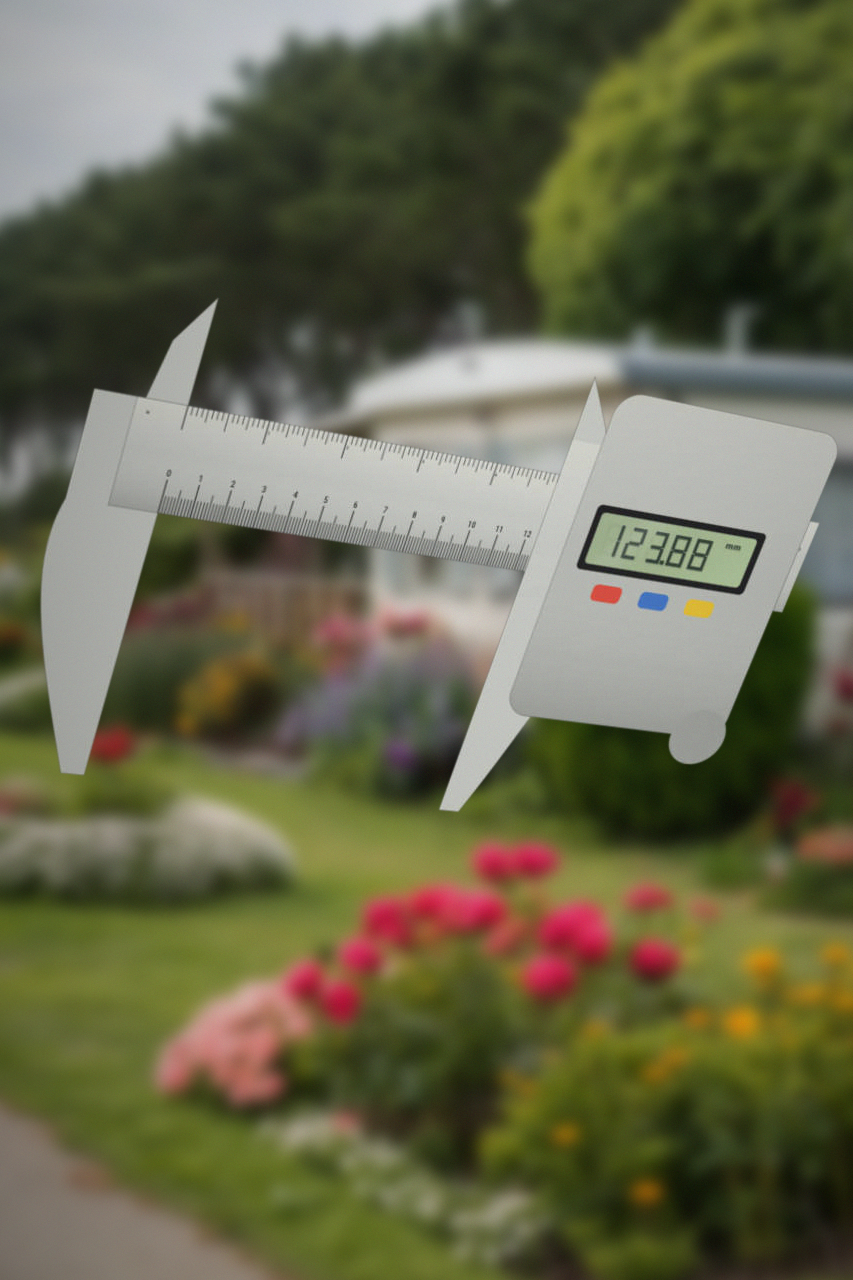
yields 123.88 mm
